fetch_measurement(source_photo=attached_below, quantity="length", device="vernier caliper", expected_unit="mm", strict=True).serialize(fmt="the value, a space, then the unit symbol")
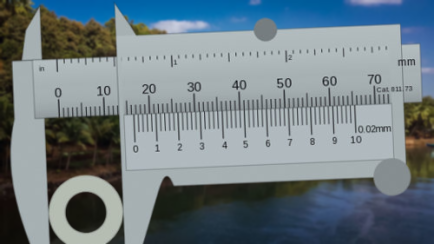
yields 16.5 mm
